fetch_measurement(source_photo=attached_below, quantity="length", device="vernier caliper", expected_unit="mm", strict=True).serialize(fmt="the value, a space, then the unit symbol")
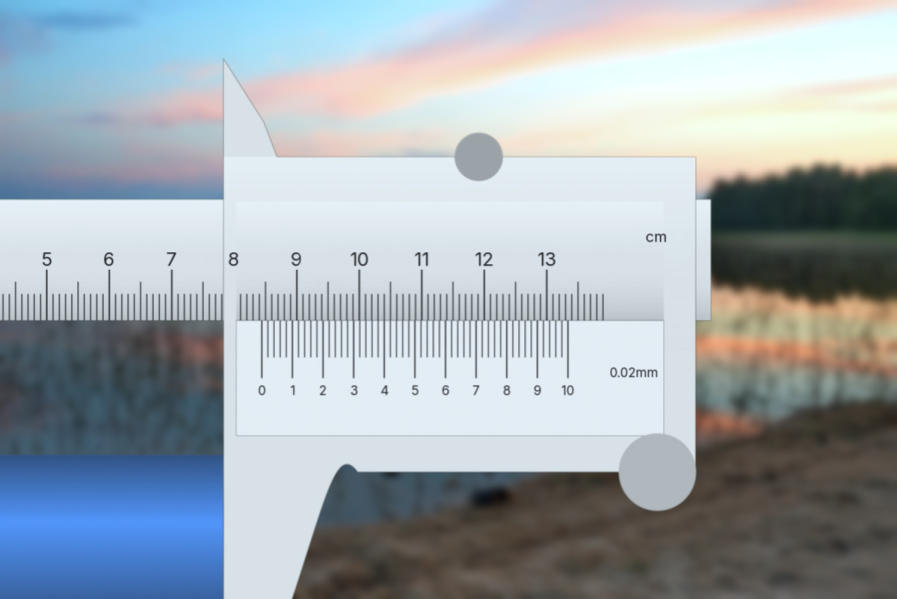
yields 84.4 mm
